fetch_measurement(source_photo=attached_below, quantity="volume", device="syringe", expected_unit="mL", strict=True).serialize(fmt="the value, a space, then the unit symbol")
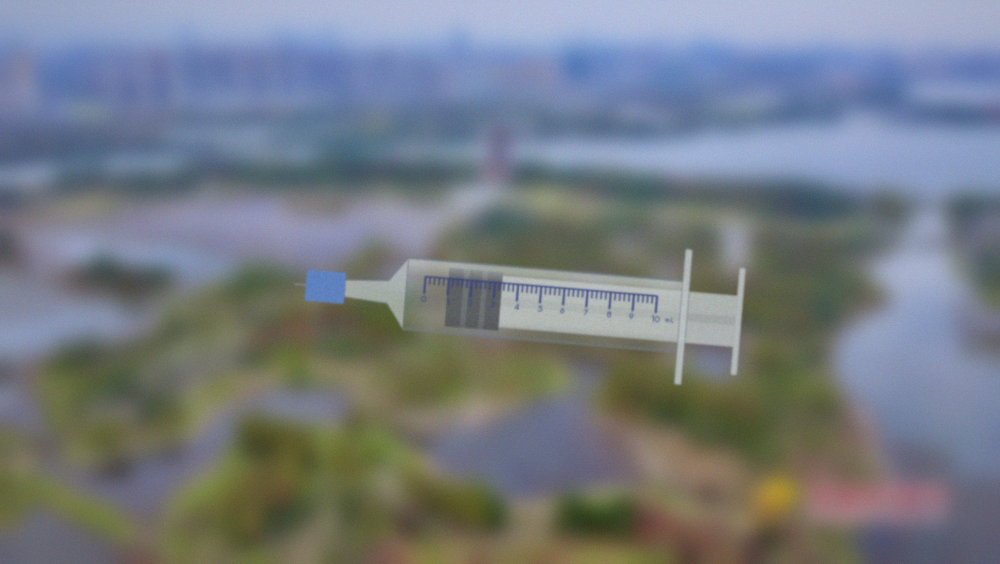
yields 1 mL
